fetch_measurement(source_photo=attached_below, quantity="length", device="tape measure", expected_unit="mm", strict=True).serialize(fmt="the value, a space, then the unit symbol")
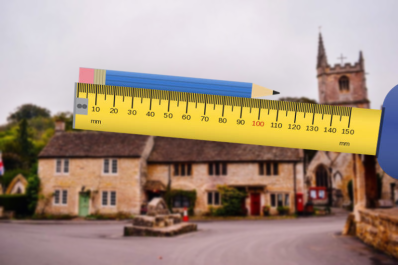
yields 110 mm
